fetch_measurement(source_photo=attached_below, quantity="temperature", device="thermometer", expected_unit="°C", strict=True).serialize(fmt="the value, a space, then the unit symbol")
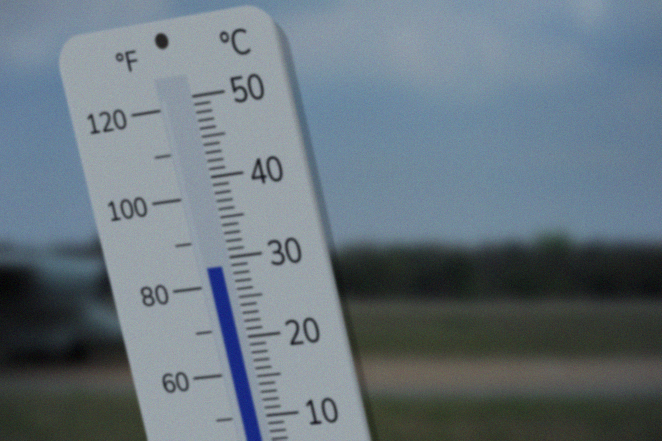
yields 29 °C
